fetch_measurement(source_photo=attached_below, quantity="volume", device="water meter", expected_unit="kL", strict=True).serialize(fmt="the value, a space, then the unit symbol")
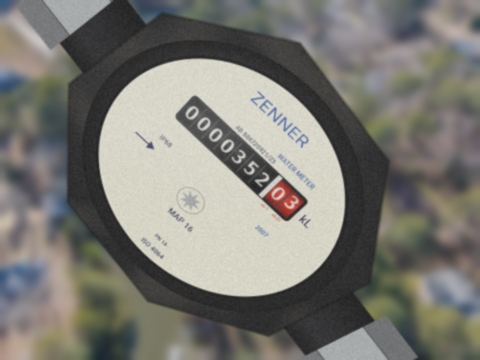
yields 352.03 kL
